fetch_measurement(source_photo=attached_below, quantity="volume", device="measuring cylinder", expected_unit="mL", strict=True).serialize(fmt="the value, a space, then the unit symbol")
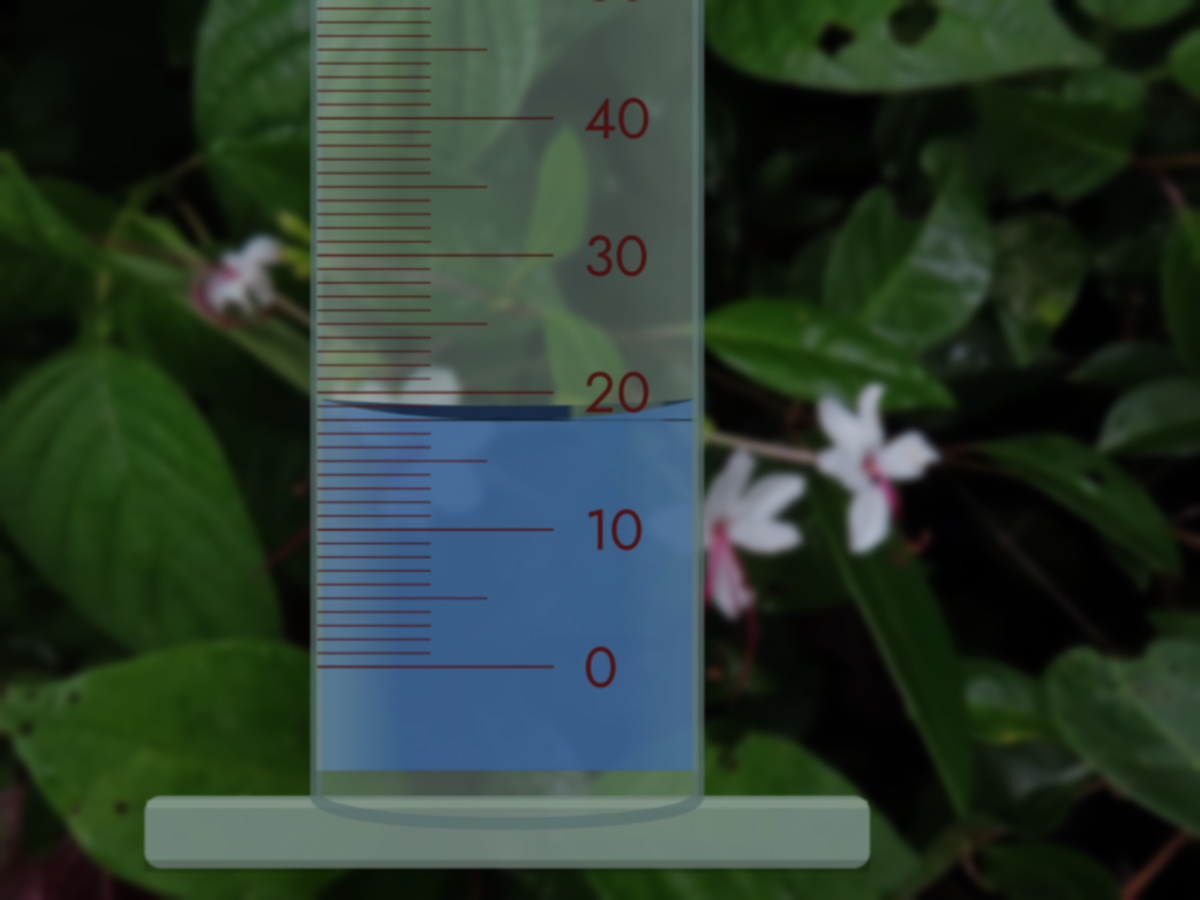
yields 18 mL
